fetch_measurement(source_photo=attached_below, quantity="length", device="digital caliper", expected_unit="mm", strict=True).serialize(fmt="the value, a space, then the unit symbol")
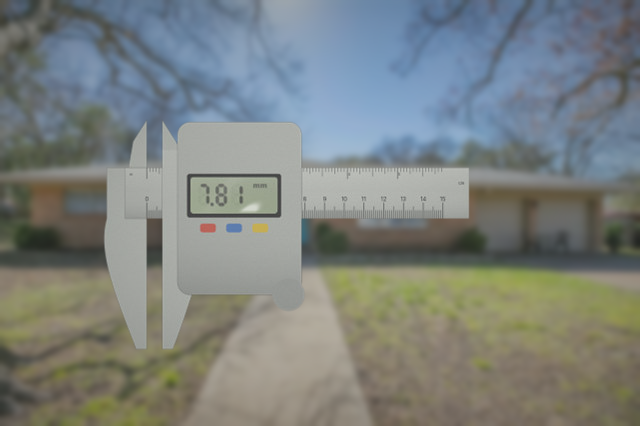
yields 7.81 mm
